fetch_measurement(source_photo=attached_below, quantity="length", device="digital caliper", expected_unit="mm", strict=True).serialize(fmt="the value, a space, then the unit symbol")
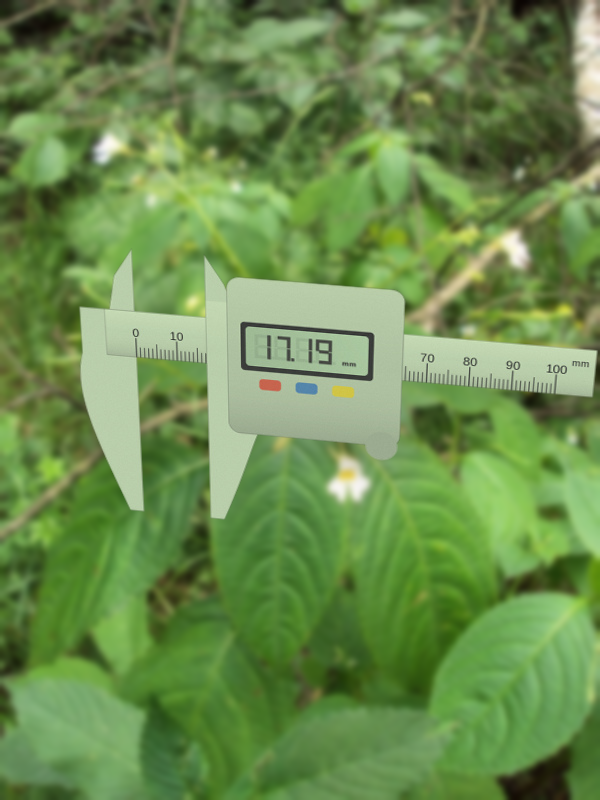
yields 17.19 mm
